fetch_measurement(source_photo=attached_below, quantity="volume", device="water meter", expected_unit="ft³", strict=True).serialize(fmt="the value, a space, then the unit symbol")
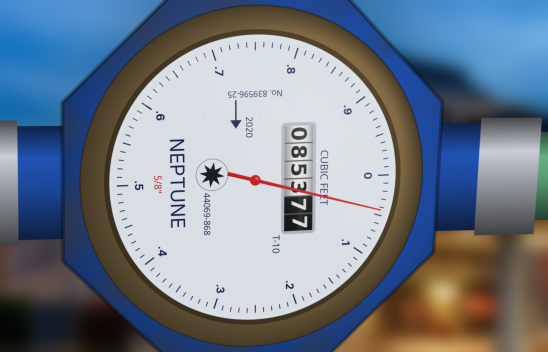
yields 85377.04 ft³
